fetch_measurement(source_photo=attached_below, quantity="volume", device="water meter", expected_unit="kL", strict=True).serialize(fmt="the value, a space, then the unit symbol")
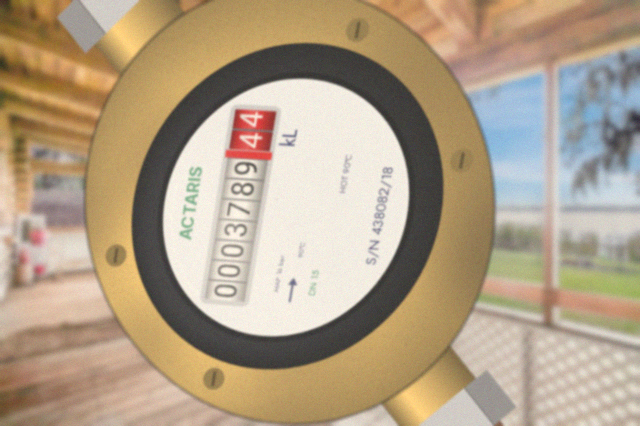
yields 3789.44 kL
